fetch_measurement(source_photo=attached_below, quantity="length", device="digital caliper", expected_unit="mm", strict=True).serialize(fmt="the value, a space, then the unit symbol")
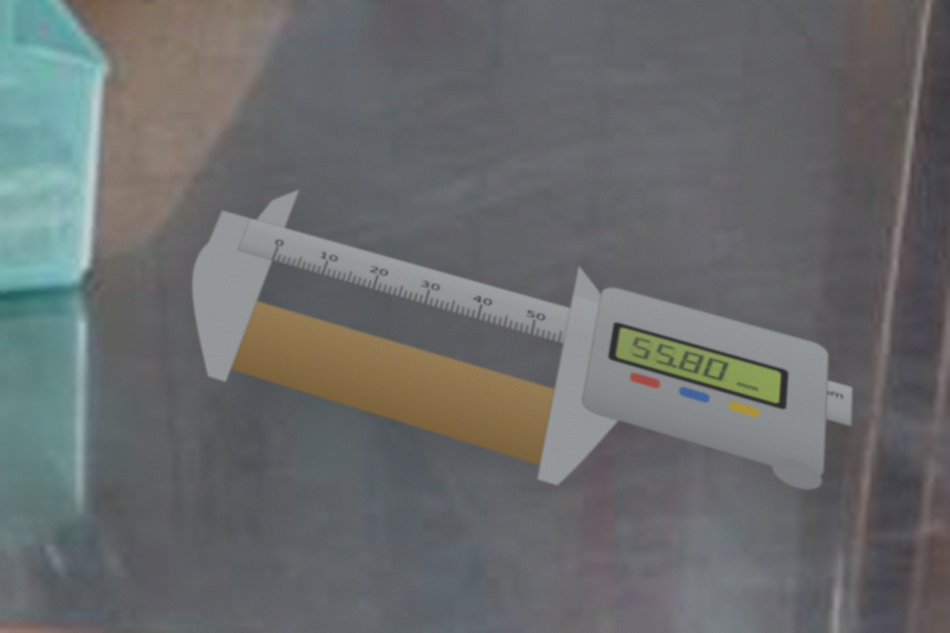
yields 55.80 mm
